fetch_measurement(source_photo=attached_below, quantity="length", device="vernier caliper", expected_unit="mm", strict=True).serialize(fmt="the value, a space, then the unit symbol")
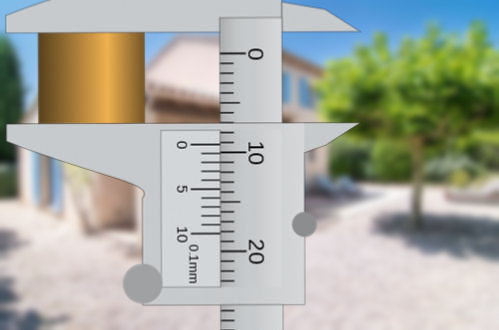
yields 9.2 mm
